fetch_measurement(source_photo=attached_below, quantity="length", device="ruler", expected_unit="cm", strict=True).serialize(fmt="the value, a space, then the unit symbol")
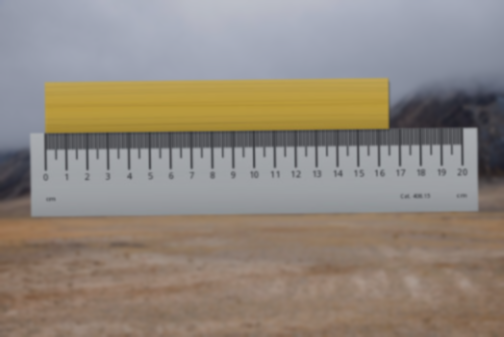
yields 16.5 cm
